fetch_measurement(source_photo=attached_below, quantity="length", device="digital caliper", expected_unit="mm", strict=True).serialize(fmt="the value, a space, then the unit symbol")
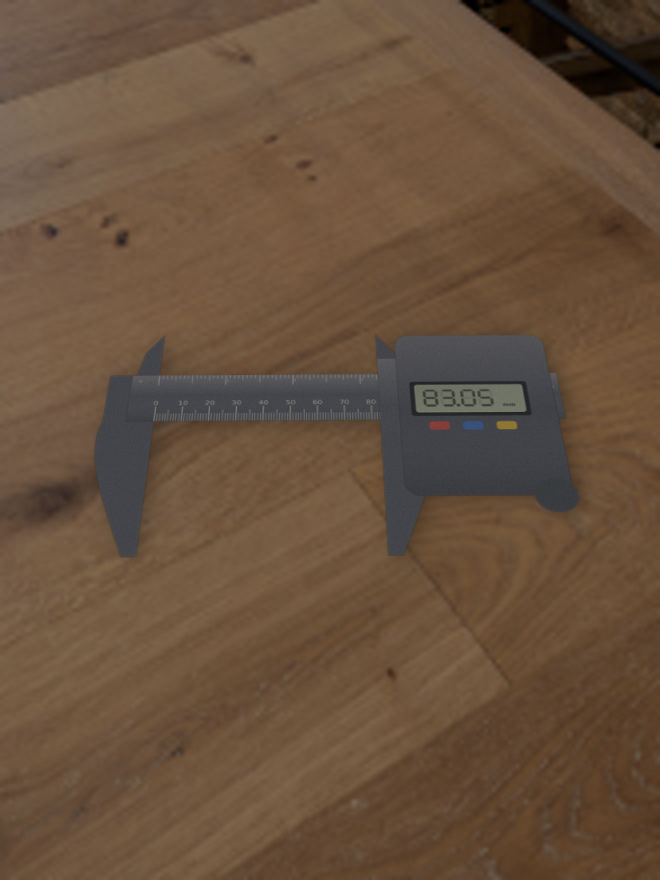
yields 83.05 mm
